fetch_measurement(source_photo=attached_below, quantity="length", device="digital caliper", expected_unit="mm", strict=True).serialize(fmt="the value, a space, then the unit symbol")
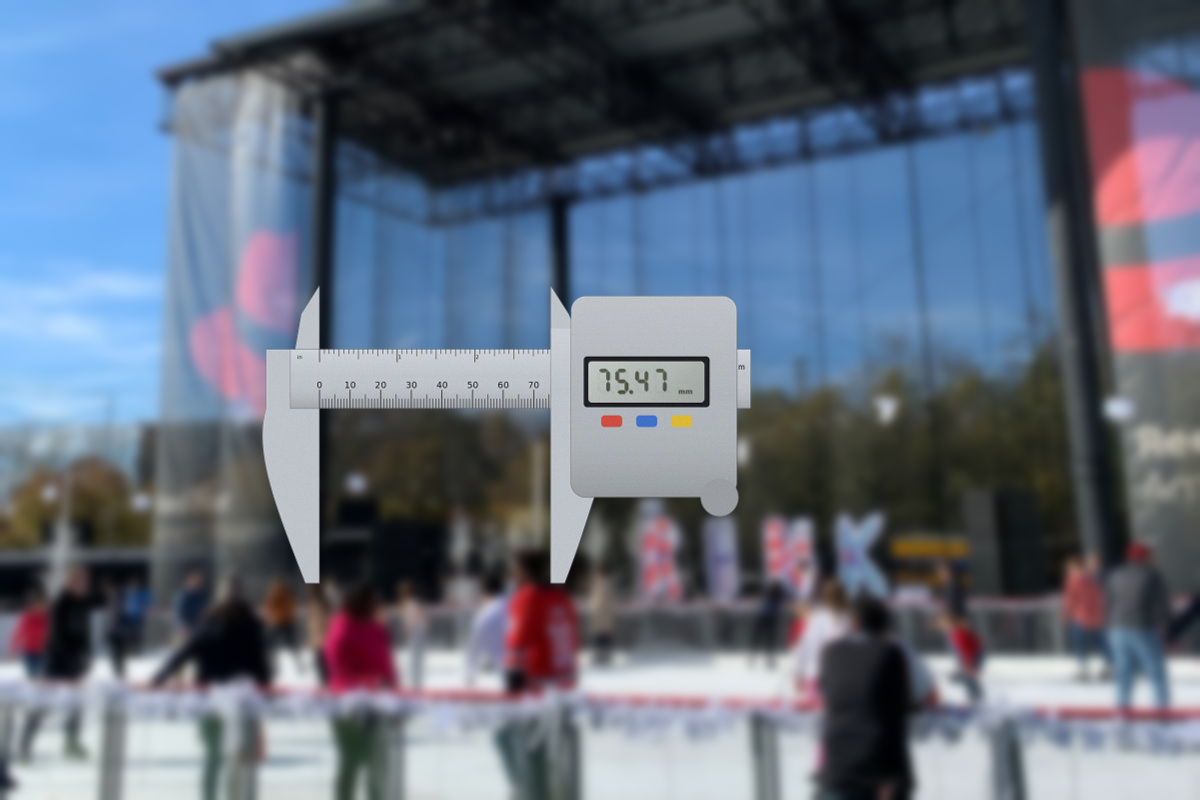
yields 75.47 mm
